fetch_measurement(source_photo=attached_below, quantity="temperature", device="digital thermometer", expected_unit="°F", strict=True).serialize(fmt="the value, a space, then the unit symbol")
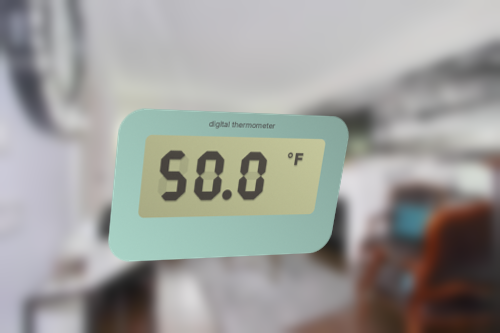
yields 50.0 °F
